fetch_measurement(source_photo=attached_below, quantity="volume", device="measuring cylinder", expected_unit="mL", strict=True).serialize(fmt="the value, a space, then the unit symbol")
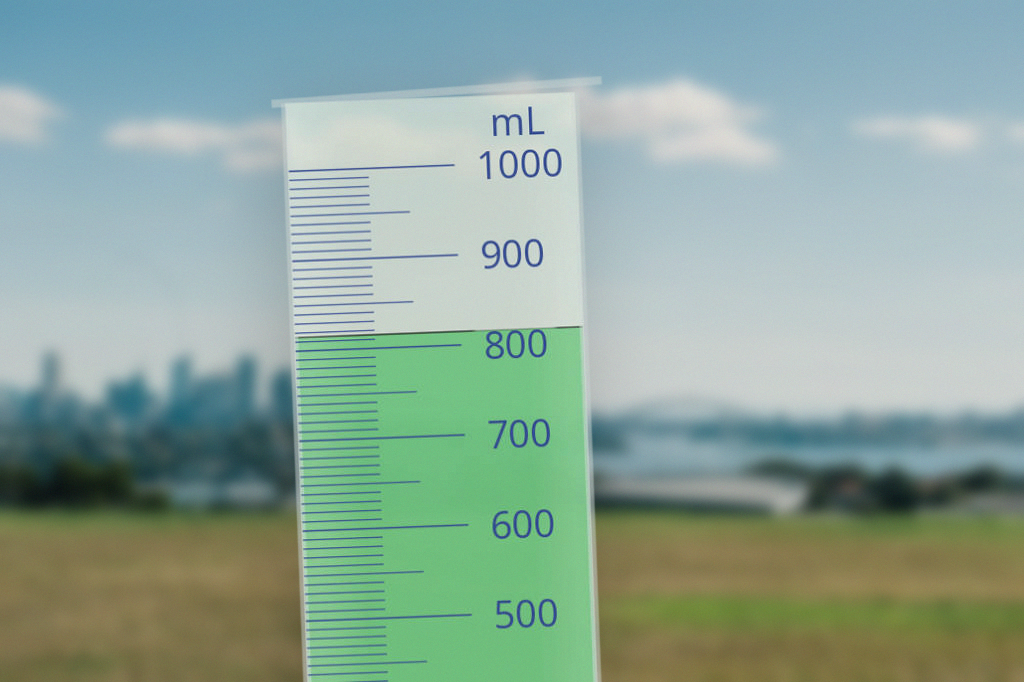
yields 815 mL
